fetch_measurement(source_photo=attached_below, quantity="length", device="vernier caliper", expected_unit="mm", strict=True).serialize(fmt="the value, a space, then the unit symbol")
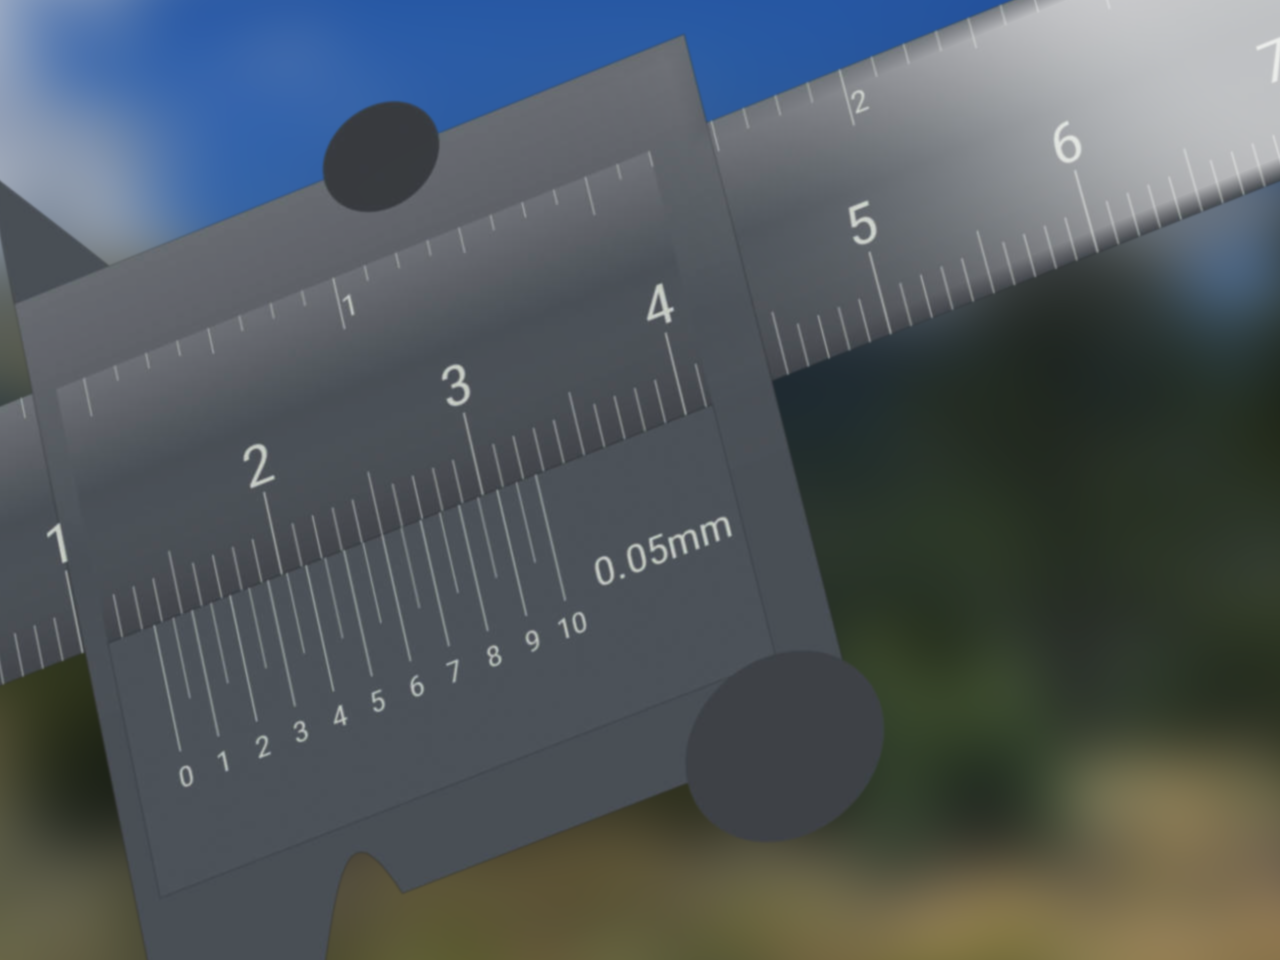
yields 13.6 mm
